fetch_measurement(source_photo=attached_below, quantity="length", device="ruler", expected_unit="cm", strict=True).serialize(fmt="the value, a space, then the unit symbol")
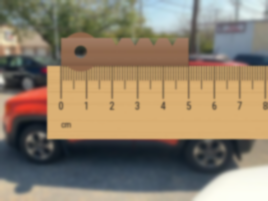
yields 5 cm
